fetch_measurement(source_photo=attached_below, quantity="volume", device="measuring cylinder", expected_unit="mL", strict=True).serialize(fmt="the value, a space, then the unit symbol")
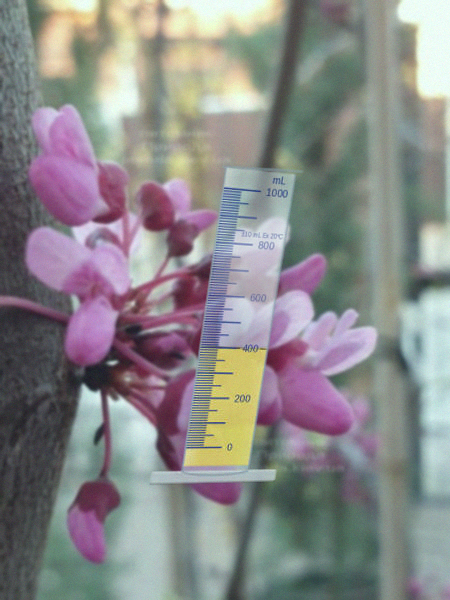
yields 400 mL
